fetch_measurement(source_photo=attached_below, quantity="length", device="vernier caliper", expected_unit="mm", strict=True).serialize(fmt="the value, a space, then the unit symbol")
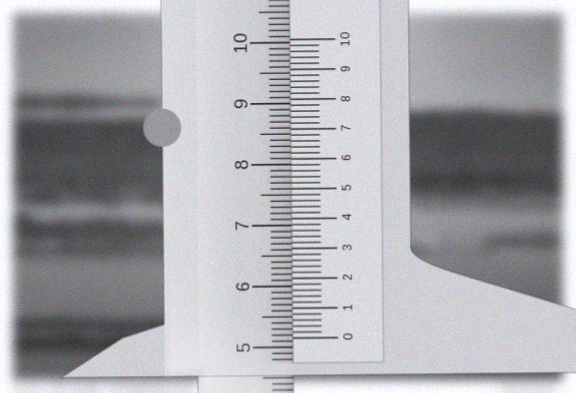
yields 51.5 mm
